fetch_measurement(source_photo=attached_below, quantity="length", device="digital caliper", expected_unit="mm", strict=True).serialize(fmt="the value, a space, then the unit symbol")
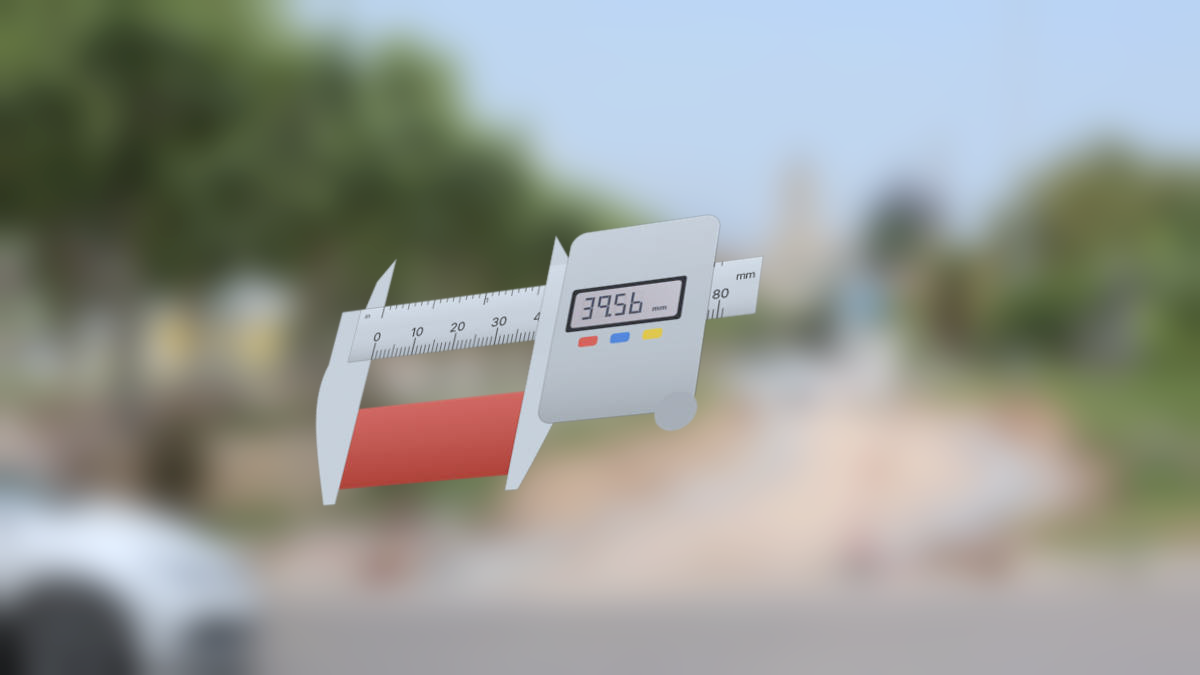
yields 39.56 mm
